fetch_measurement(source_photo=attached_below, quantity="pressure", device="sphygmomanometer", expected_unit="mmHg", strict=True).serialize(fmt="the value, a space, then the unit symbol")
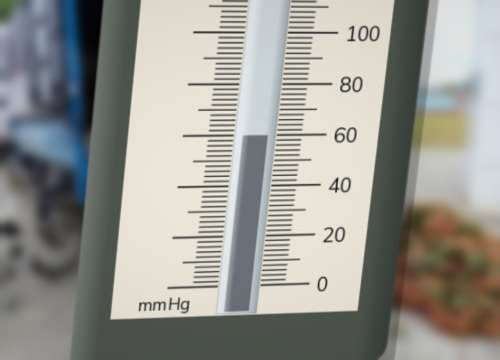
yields 60 mmHg
